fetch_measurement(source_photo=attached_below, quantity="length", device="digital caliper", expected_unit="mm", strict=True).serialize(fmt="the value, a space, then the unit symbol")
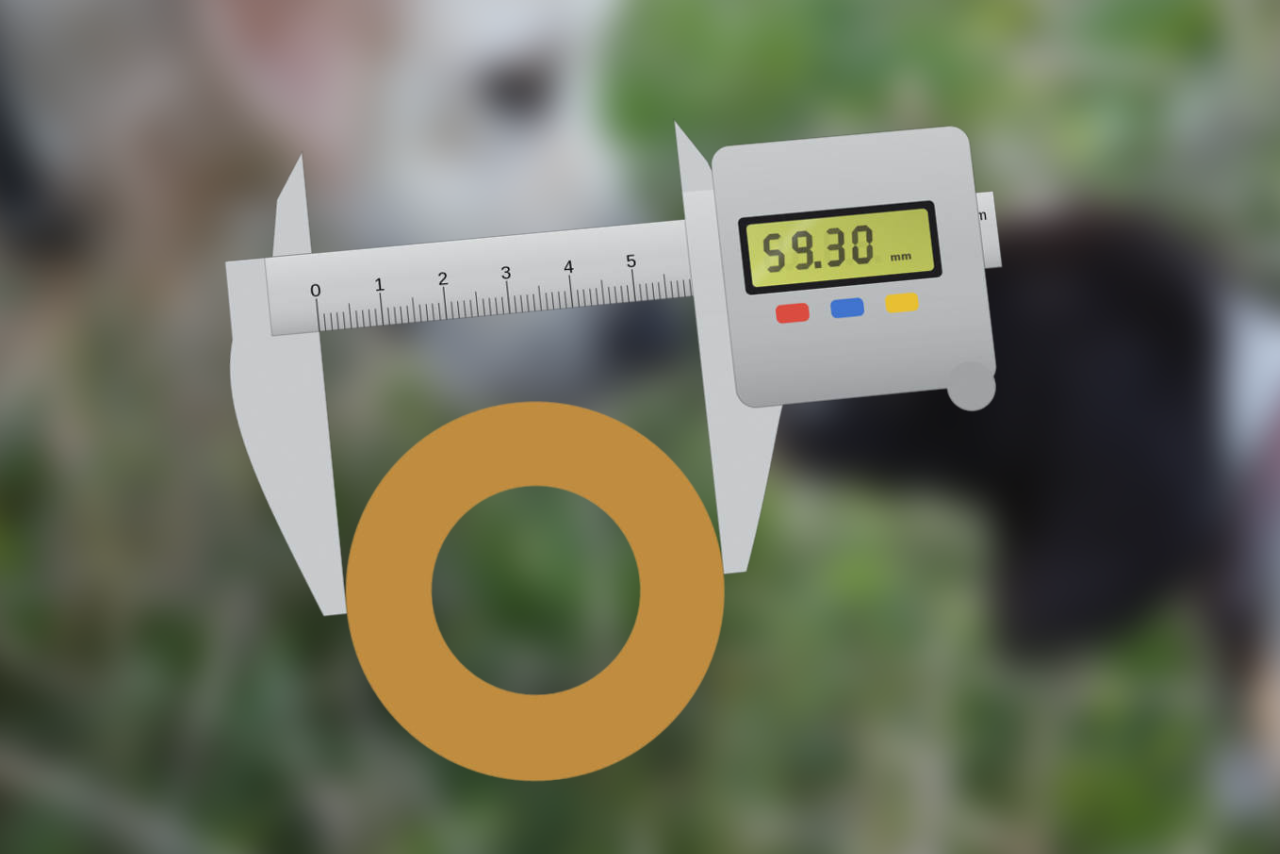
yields 59.30 mm
